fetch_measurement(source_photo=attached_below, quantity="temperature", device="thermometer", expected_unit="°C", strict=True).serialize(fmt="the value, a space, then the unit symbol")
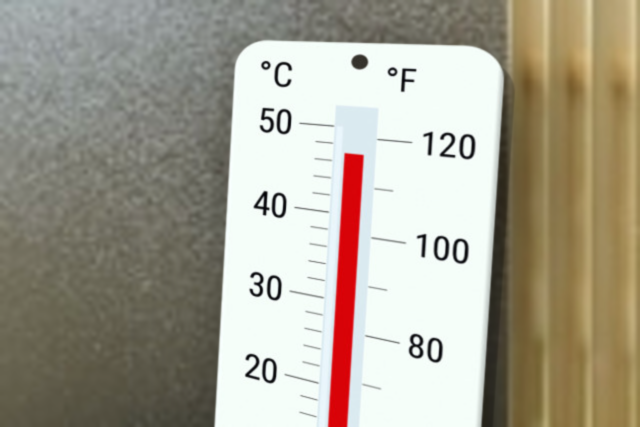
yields 47 °C
